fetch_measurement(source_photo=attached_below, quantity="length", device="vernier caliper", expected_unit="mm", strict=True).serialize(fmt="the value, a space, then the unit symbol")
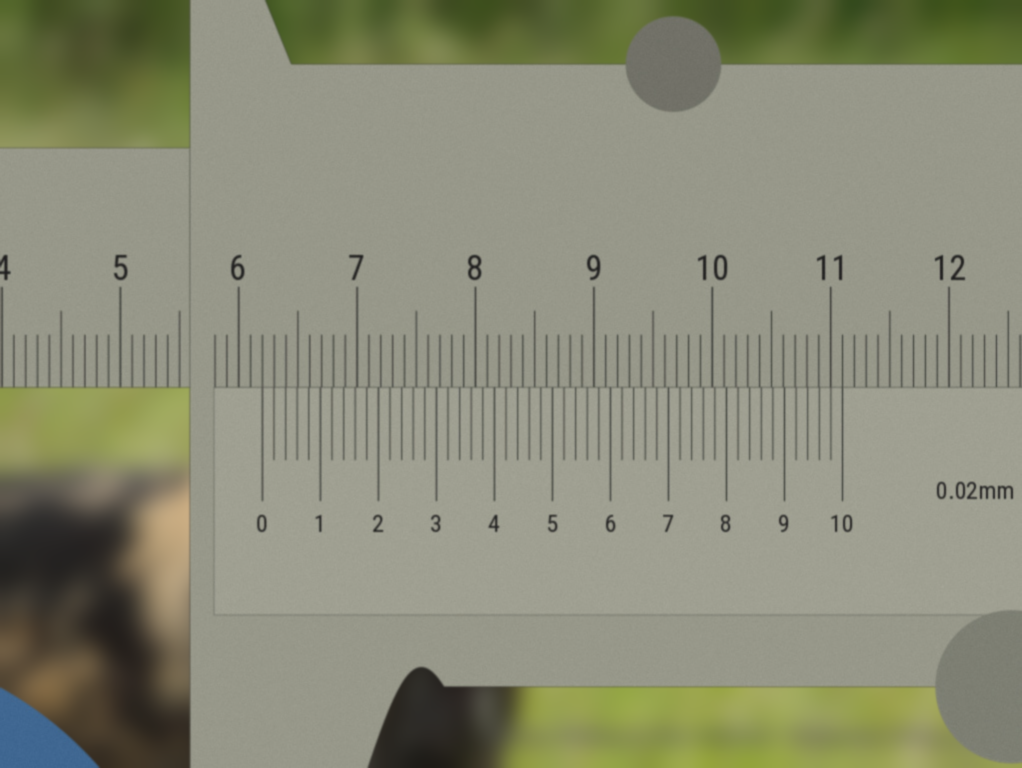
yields 62.0 mm
